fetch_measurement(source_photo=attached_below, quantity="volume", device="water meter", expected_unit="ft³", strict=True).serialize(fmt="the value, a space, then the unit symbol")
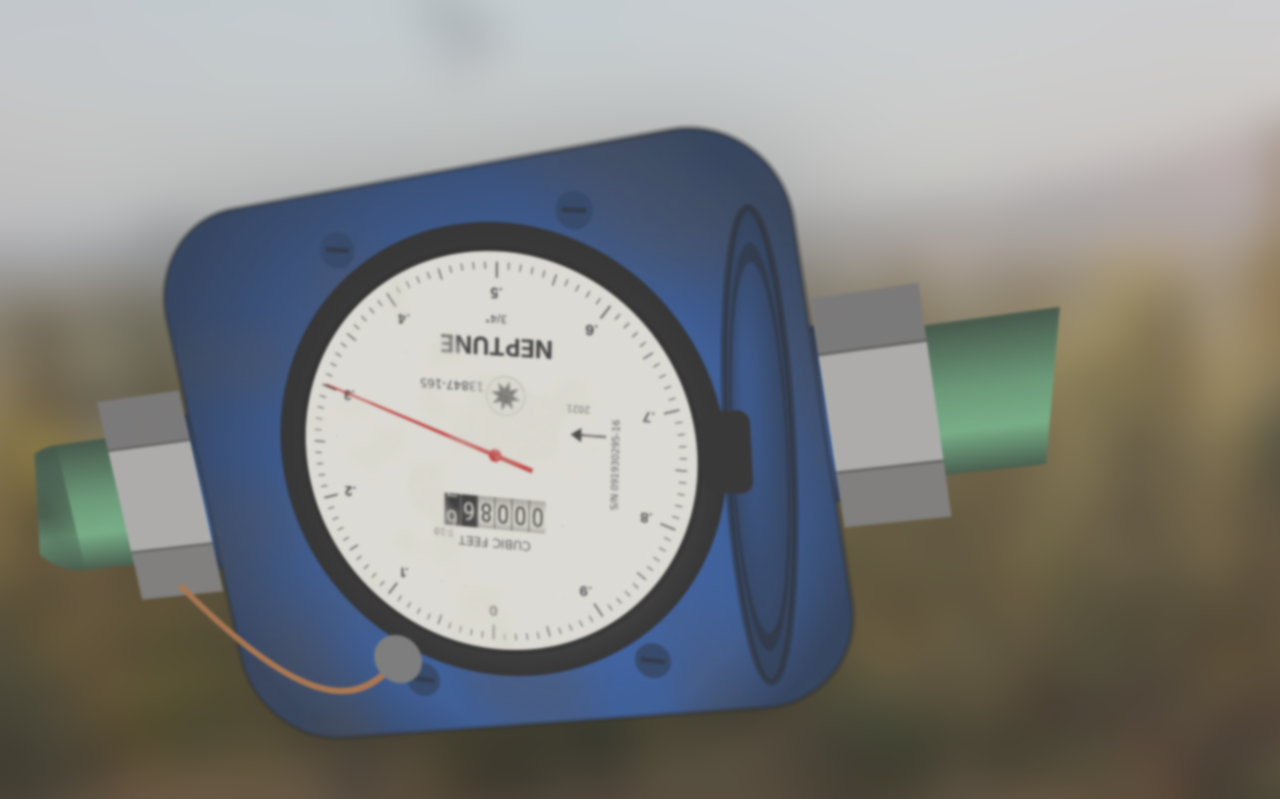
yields 866.30 ft³
